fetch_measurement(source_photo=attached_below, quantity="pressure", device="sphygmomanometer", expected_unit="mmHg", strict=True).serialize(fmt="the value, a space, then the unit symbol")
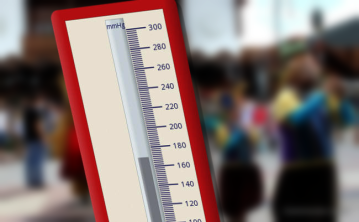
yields 170 mmHg
